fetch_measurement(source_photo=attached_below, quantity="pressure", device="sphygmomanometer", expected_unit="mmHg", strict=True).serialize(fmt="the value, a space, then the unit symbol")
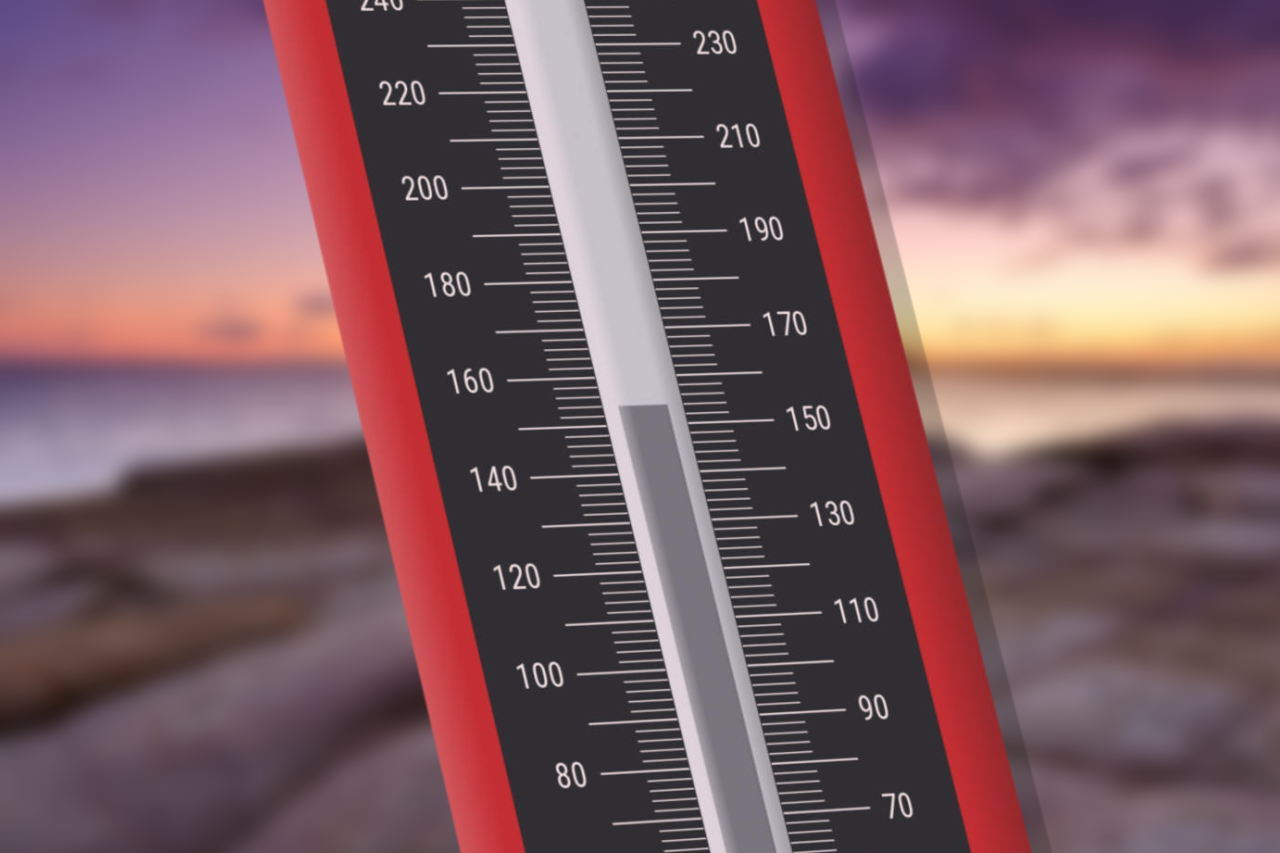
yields 154 mmHg
